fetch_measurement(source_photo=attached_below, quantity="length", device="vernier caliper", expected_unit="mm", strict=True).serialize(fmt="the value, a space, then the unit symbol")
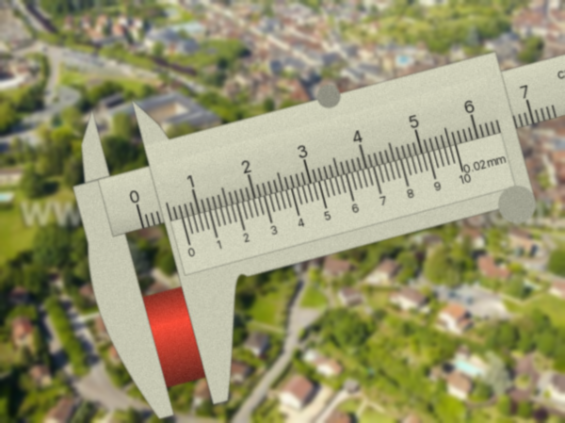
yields 7.0 mm
